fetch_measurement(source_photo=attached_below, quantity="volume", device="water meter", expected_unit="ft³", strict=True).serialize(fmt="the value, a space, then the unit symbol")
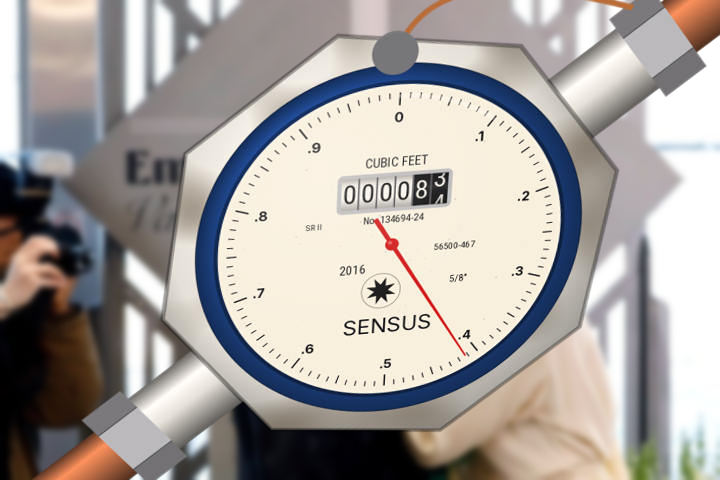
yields 83.41 ft³
